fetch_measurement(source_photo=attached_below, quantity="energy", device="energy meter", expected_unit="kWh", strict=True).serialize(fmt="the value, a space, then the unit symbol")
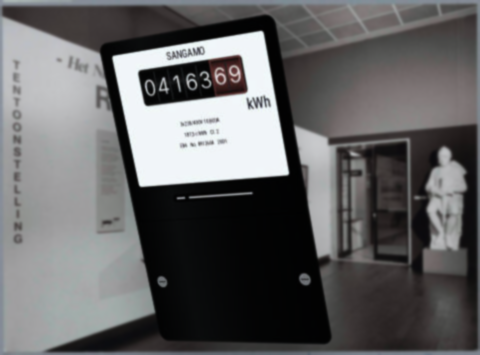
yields 4163.69 kWh
